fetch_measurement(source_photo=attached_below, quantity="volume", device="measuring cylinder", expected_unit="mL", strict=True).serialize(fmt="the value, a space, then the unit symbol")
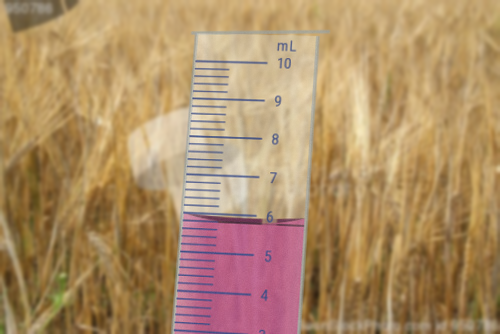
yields 5.8 mL
